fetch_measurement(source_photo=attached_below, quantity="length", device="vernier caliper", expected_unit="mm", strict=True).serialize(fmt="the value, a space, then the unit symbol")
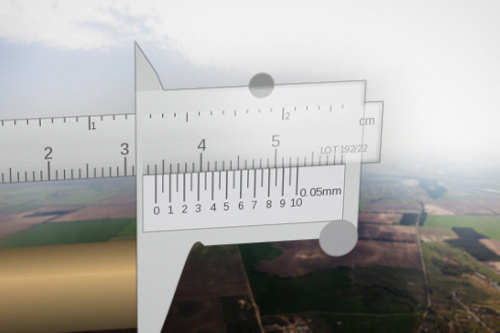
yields 34.0 mm
